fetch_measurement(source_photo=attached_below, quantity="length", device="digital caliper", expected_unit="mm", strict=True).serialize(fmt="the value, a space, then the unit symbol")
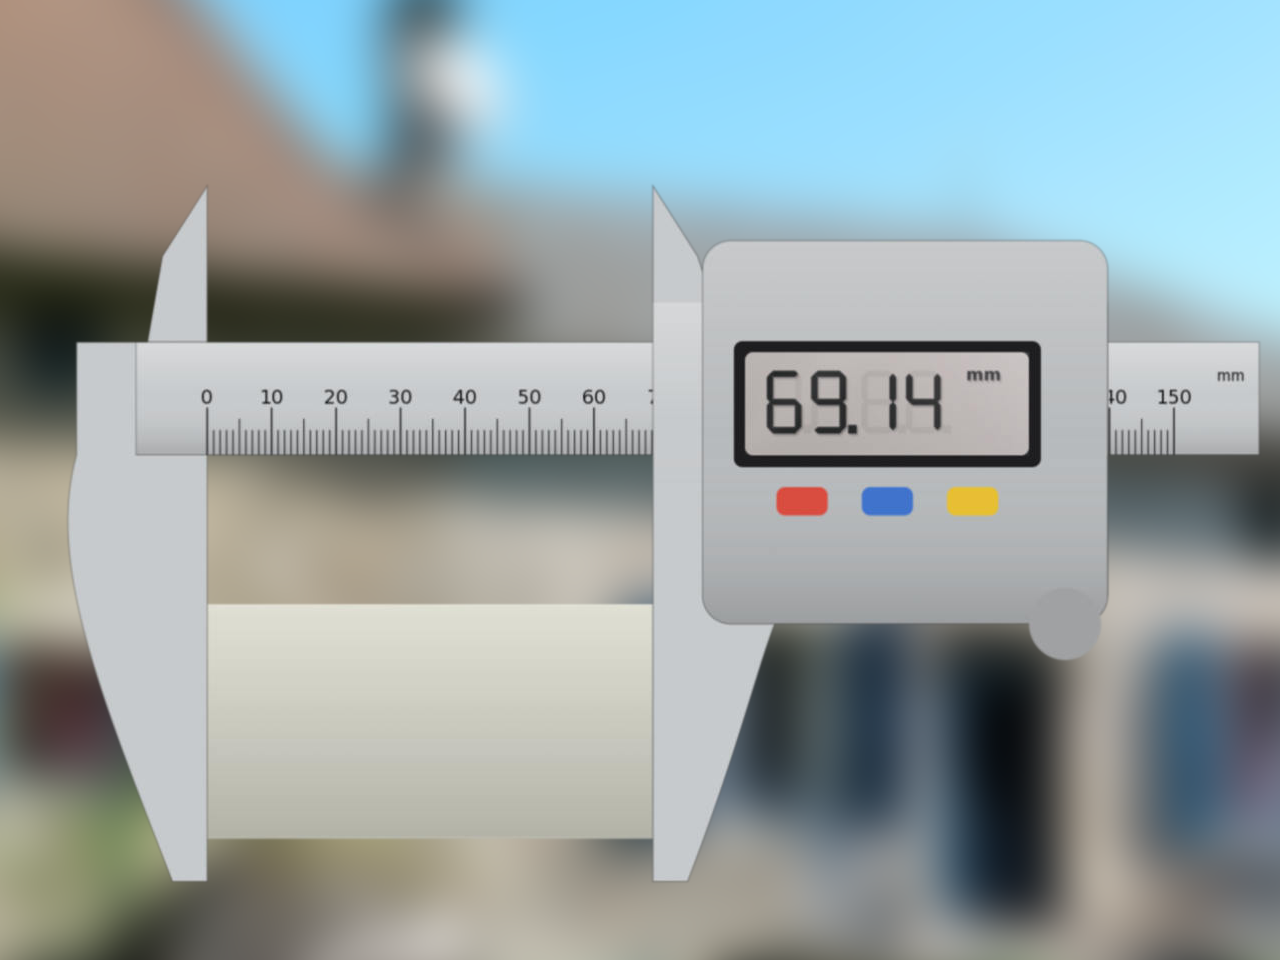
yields 69.14 mm
